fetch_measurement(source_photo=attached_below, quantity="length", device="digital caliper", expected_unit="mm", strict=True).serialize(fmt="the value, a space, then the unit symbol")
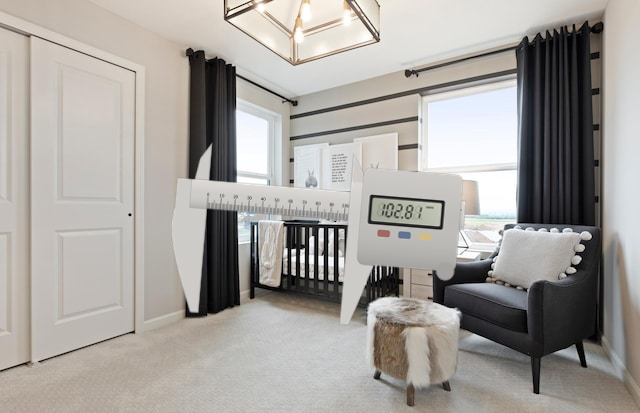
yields 102.81 mm
